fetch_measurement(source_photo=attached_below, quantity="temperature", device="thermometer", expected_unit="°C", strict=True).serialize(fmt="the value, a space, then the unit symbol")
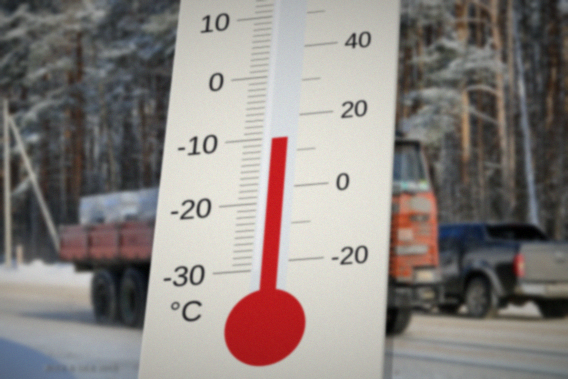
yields -10 °C
